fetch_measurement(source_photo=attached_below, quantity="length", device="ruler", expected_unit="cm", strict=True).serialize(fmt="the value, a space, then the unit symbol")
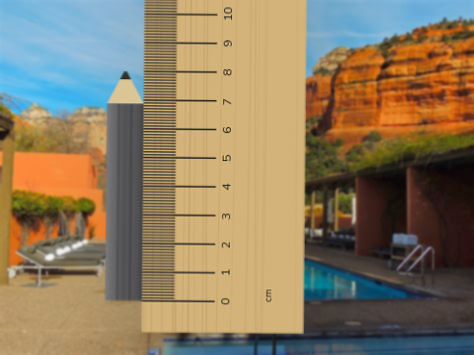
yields 8 cm
